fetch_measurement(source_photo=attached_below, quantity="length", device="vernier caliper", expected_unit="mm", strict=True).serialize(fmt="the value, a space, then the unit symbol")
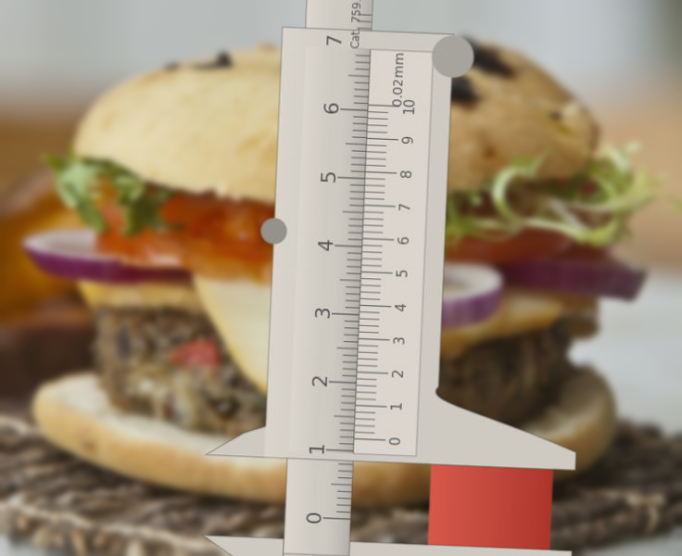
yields 11.8 mm
